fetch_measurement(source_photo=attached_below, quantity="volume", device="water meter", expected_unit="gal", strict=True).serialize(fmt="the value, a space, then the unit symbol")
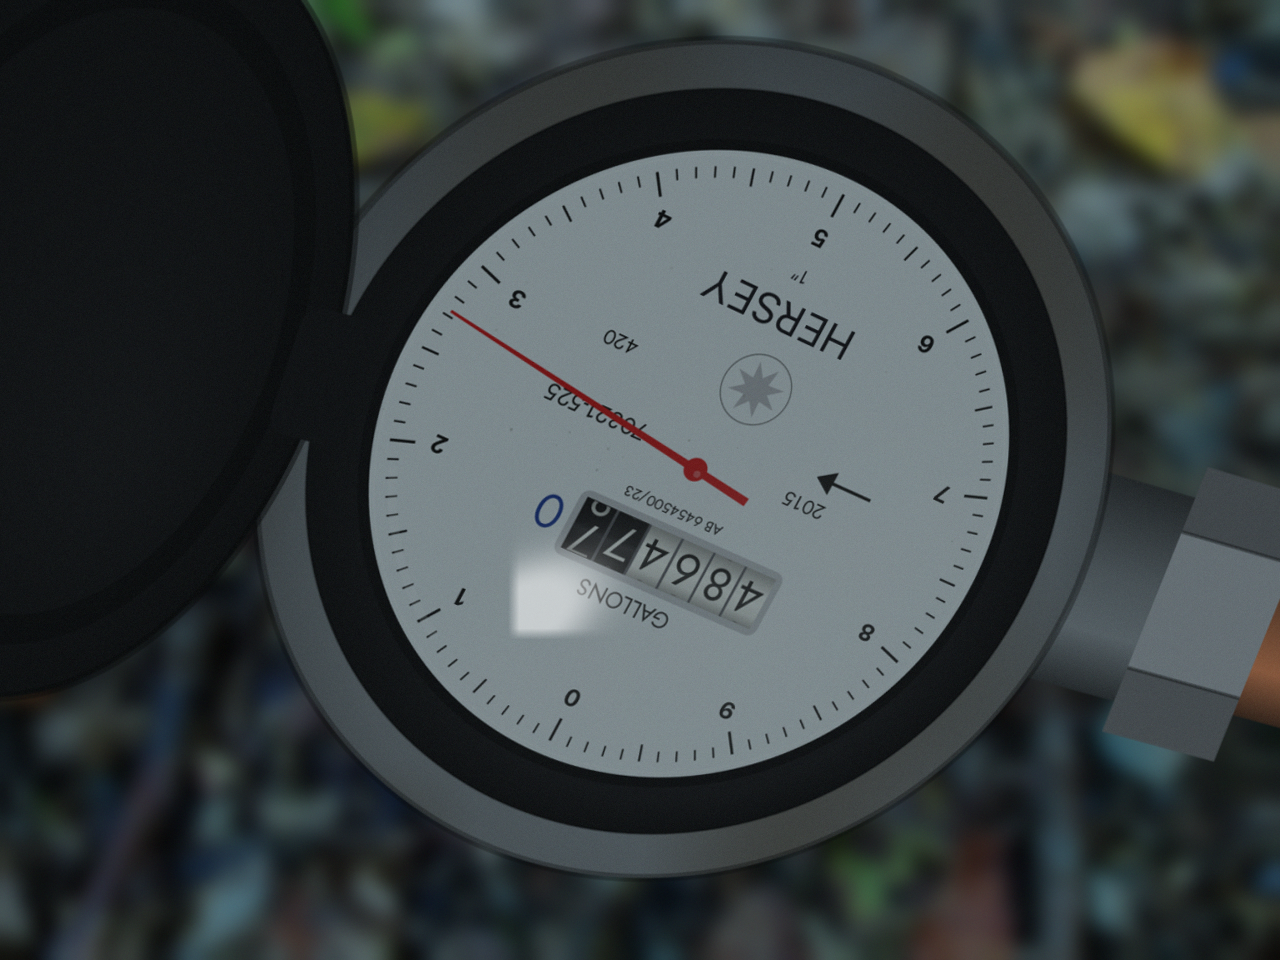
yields 4864772.7 gal
